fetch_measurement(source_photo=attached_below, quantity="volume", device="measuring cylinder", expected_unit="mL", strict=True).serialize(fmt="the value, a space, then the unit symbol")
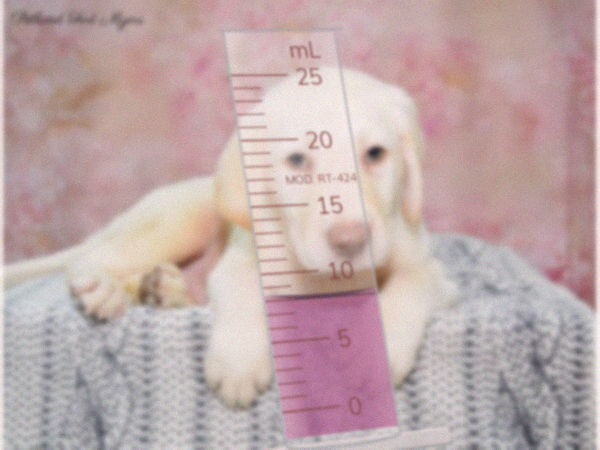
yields 8 mL
